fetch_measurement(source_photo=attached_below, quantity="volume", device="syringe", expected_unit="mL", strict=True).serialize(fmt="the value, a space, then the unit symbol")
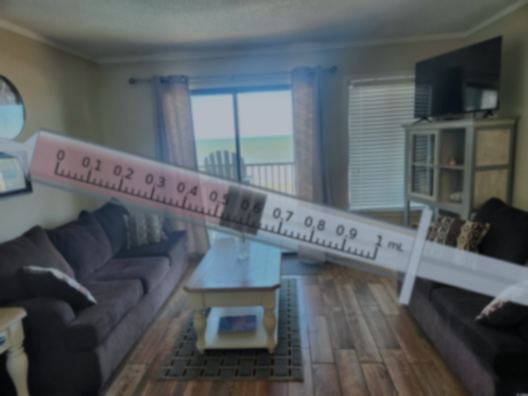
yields 0.52 mL
